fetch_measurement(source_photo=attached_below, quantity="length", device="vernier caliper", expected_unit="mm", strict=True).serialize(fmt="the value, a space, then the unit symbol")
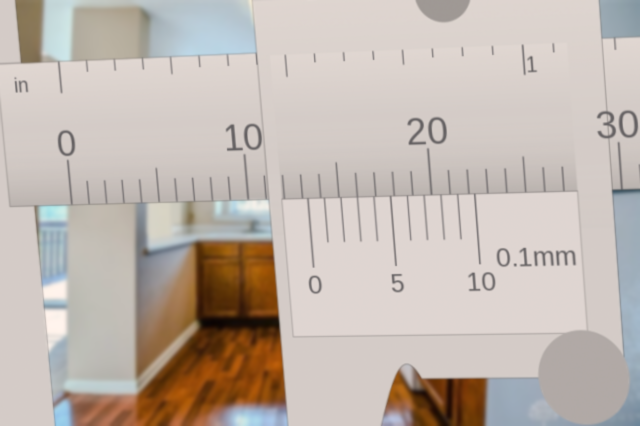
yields 13.3 mm
